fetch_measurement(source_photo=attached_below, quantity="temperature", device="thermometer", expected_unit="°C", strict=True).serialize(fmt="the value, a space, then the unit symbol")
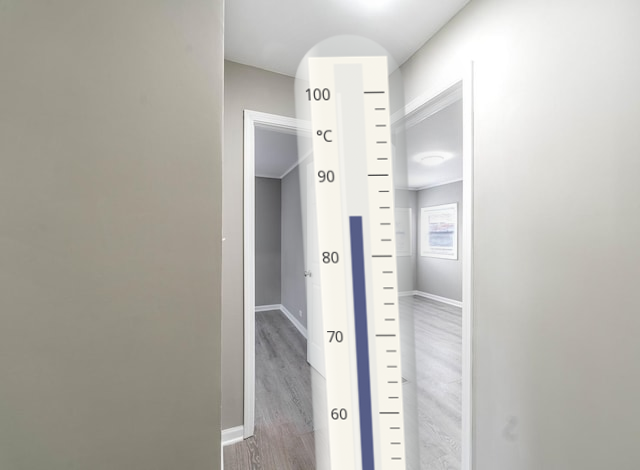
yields 85 °C
